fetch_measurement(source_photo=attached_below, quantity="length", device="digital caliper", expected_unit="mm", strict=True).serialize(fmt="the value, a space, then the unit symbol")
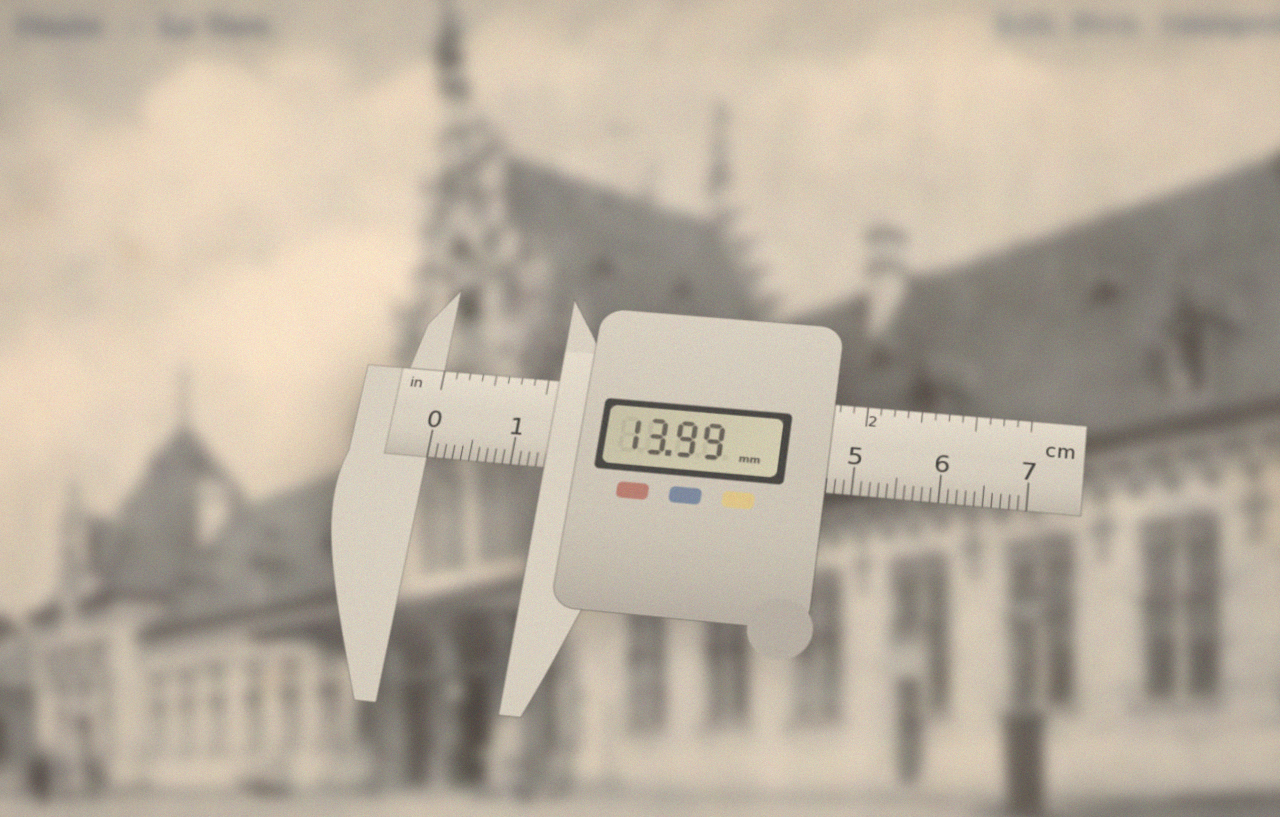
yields 13.99 mm
